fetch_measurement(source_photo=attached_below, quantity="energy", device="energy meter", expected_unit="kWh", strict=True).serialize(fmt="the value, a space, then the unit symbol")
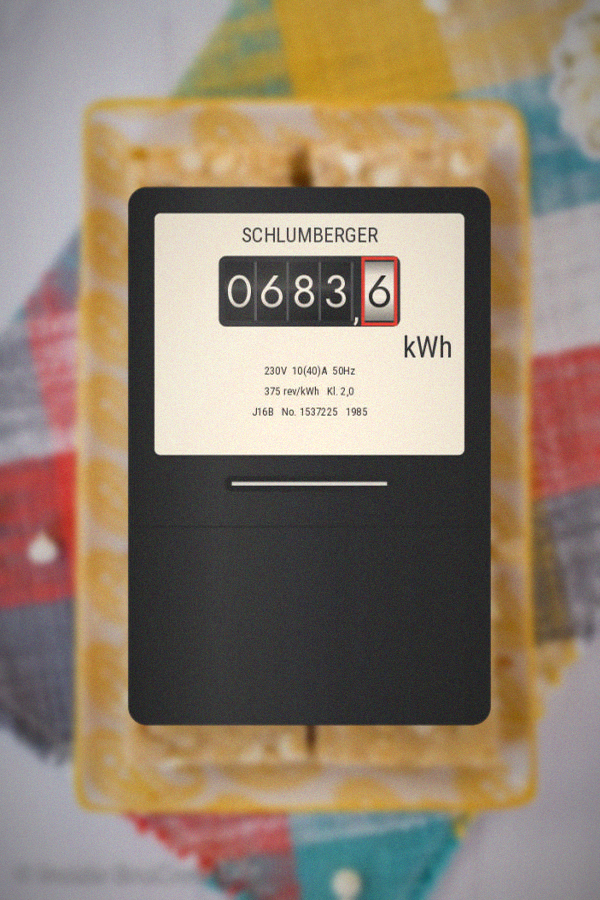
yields 683.6 kWh
